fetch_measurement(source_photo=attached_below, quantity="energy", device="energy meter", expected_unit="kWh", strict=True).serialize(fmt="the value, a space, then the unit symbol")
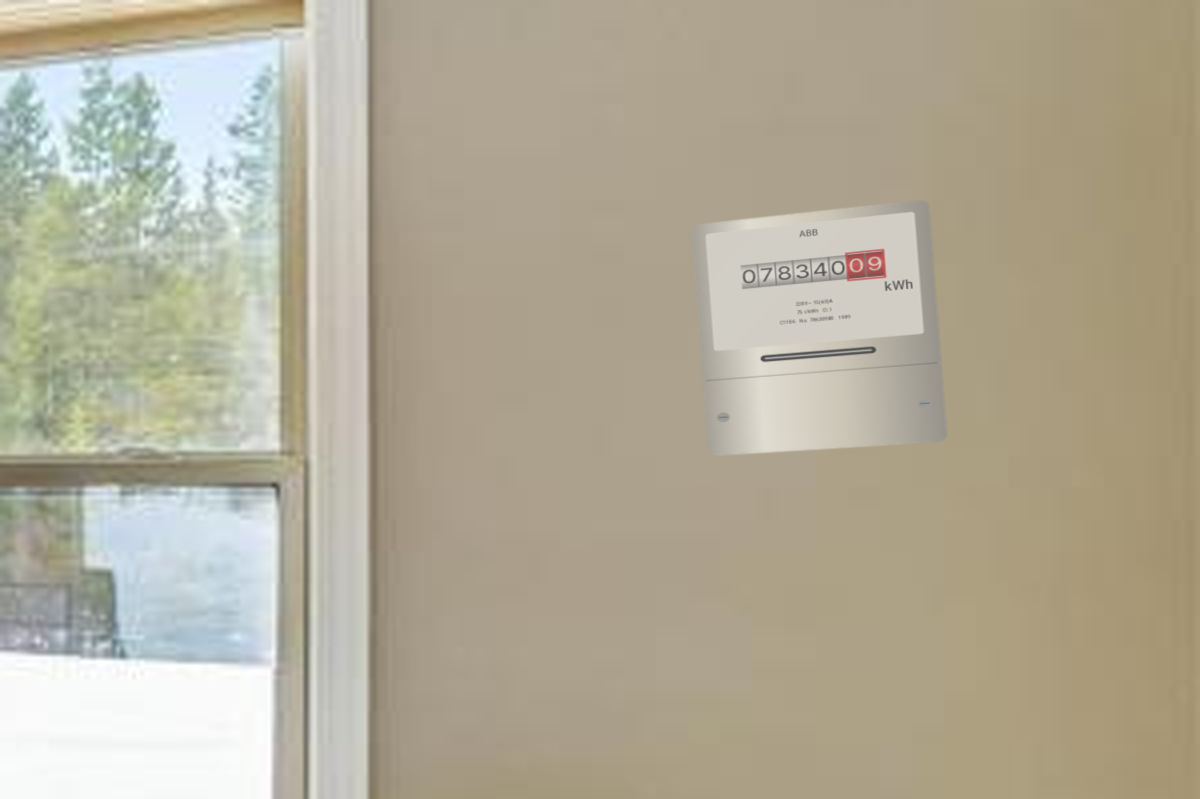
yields 78340.09 kWh
